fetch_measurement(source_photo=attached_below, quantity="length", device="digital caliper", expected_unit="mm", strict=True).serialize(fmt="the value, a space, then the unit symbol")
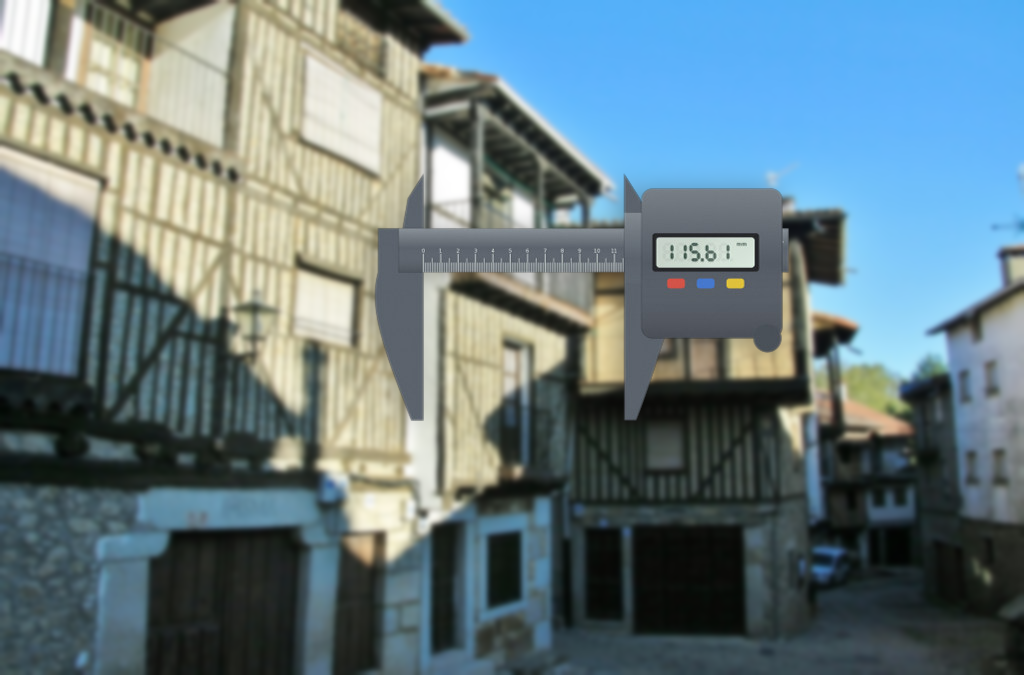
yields 115.61 mm
